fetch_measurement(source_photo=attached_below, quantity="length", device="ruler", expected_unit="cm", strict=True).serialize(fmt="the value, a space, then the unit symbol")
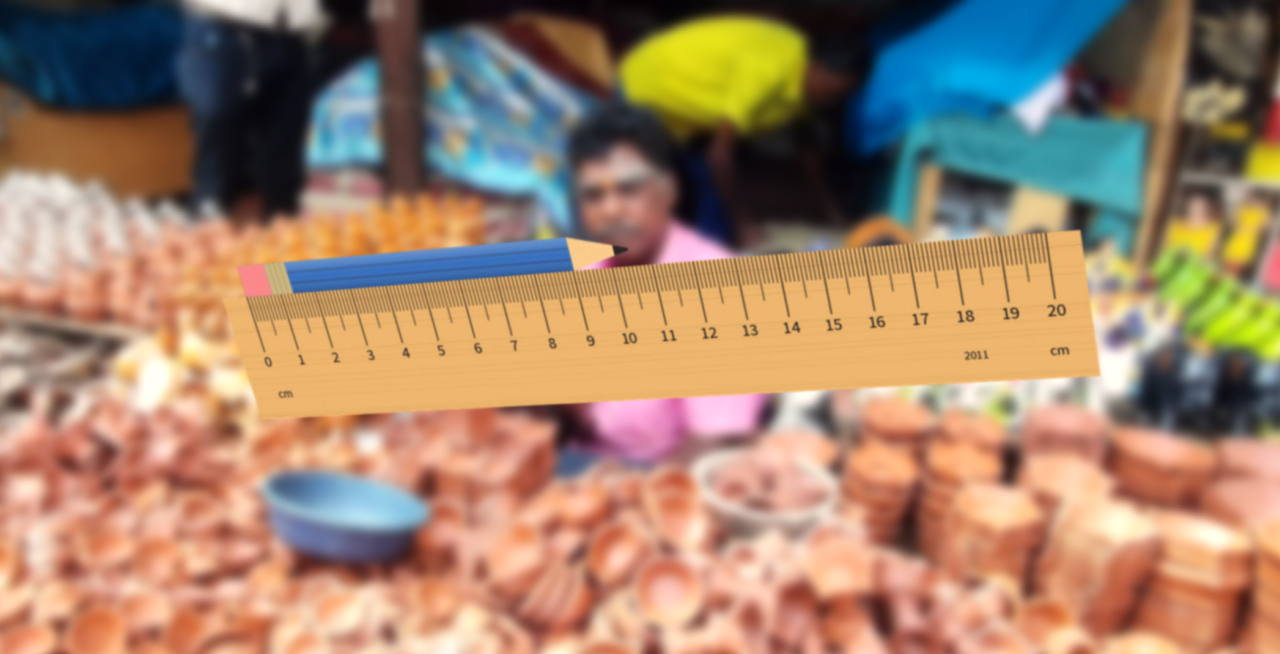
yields 10.5 cm
